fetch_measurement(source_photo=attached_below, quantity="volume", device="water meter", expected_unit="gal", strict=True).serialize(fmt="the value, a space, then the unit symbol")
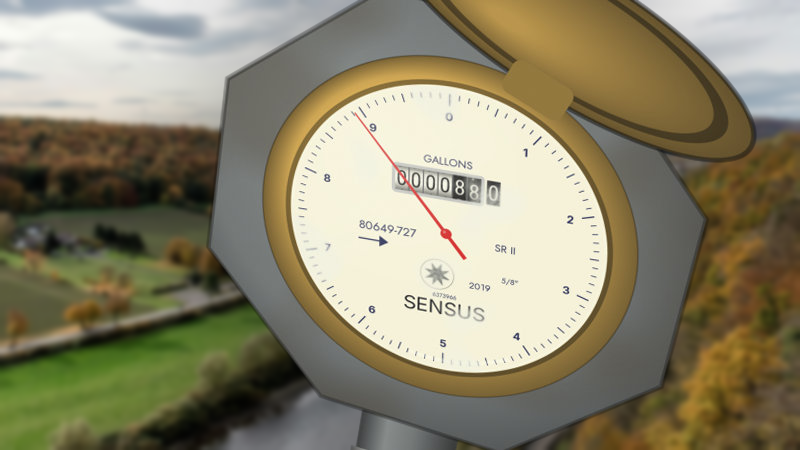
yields 878.9 gal
